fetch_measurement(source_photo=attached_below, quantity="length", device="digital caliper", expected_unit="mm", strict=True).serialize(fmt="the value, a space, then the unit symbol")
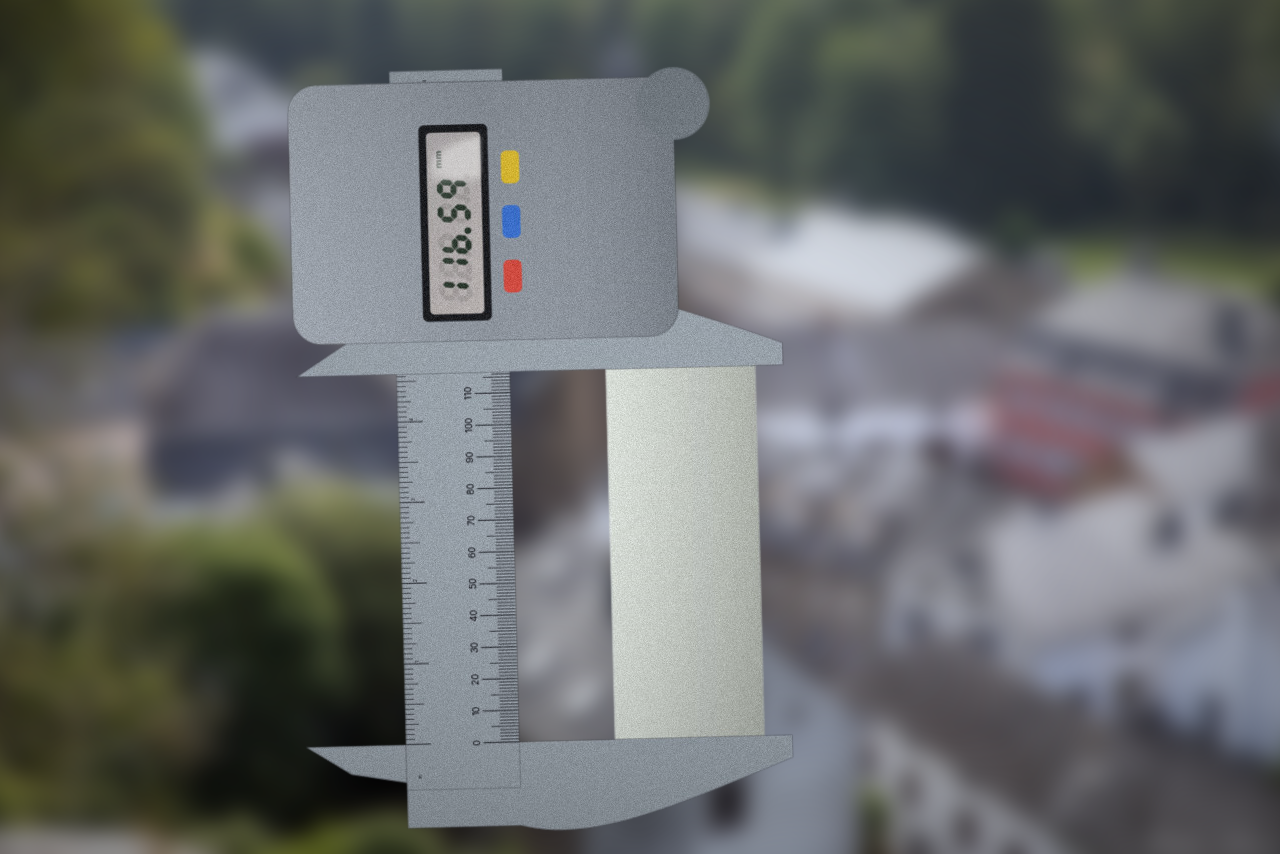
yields 116.59 mm
